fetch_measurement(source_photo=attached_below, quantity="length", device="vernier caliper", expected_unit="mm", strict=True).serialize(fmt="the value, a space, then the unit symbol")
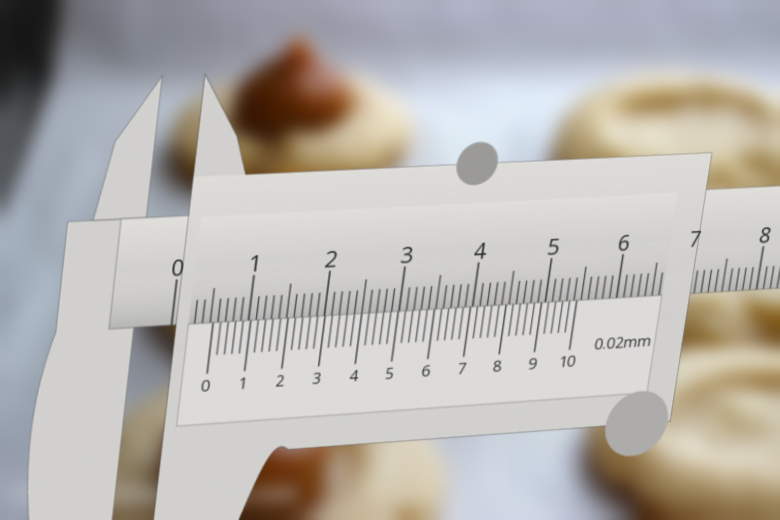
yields 5.4 mm
